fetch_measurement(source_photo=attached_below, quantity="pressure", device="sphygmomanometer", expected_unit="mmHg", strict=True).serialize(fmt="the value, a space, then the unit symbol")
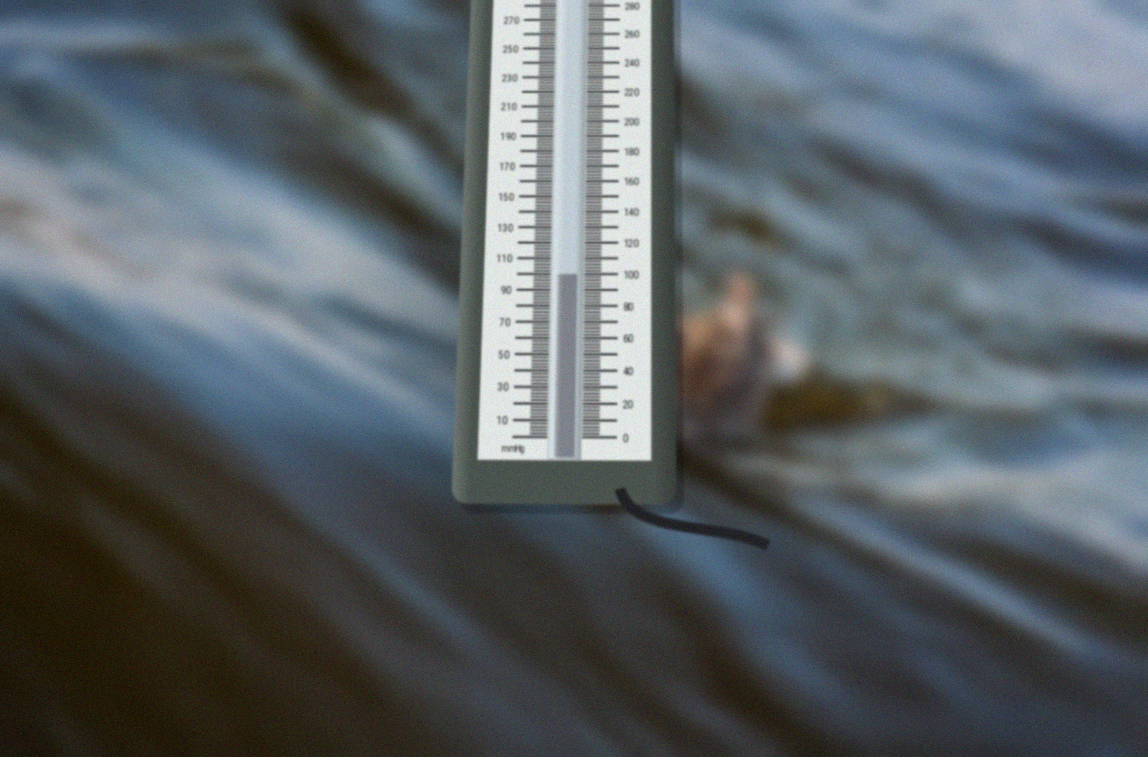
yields 100 mmHg
